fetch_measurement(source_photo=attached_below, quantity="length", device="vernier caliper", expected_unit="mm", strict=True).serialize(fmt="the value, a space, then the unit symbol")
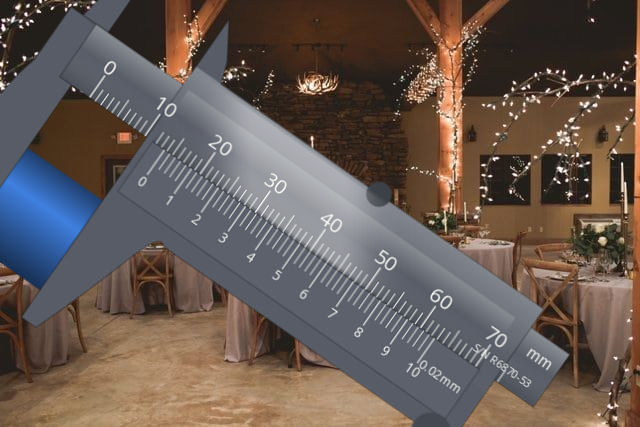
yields 13.6 mm
